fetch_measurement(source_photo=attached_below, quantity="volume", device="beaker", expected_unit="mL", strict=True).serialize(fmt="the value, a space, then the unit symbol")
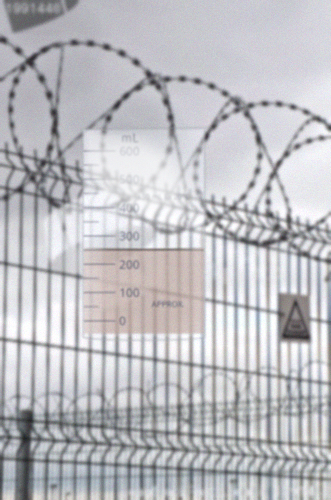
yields 250 mL
